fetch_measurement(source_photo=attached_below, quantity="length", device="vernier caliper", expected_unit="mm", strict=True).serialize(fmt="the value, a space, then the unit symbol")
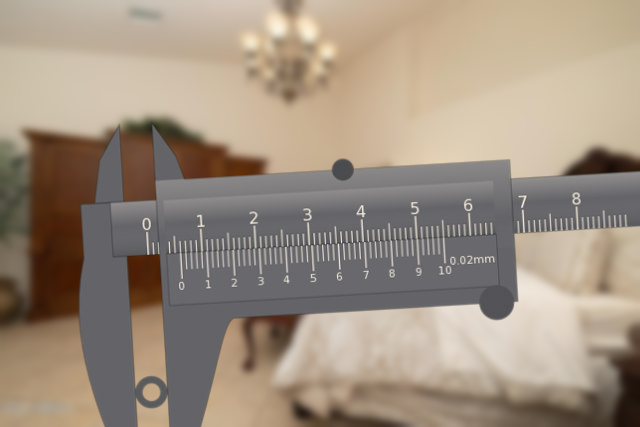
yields 6.0 mm
